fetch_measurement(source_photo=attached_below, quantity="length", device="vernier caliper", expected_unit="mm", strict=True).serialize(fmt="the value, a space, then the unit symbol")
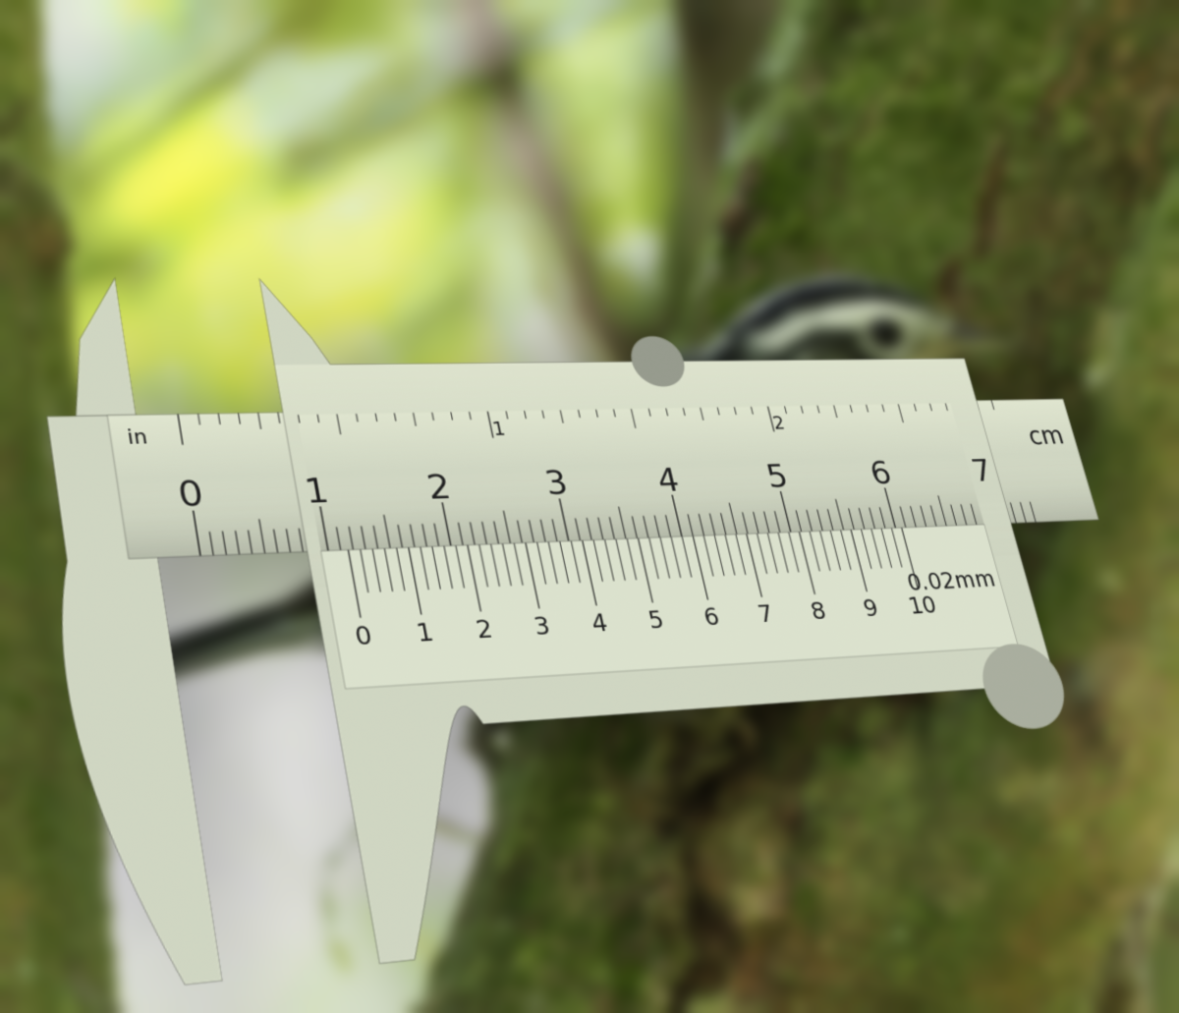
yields 11.6 mm
